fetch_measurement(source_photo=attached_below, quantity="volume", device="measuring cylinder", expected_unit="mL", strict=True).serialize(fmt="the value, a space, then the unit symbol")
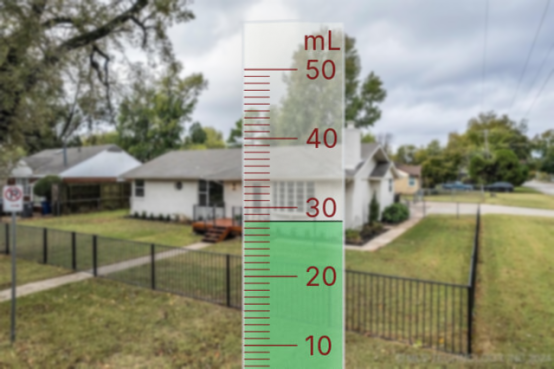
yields 28 mL
